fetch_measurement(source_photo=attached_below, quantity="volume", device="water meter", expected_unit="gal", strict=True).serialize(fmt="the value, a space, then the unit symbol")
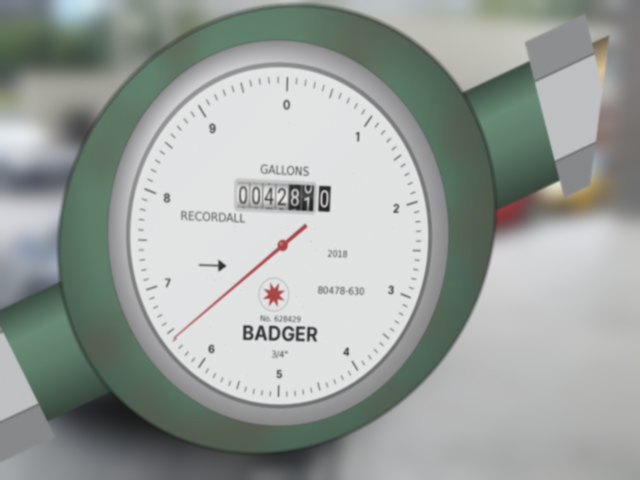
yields 42806.4 gal
